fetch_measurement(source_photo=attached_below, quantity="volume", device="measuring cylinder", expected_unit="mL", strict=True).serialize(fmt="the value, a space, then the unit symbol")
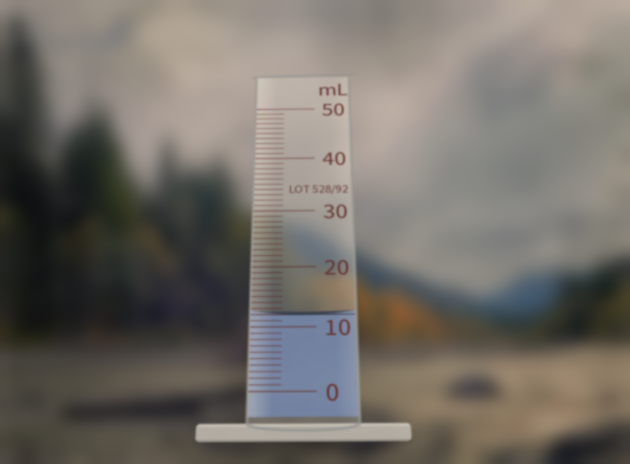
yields 12 mL
